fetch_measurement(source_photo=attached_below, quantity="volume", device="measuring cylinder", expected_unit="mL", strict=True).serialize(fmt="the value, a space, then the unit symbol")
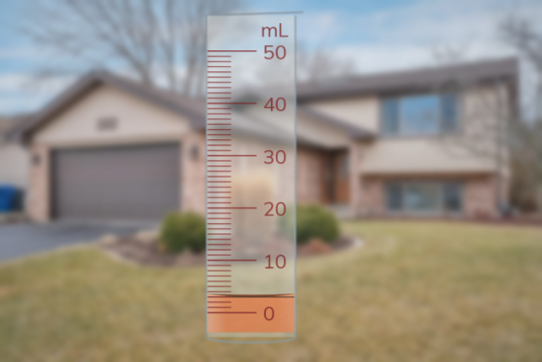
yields 3 mL
